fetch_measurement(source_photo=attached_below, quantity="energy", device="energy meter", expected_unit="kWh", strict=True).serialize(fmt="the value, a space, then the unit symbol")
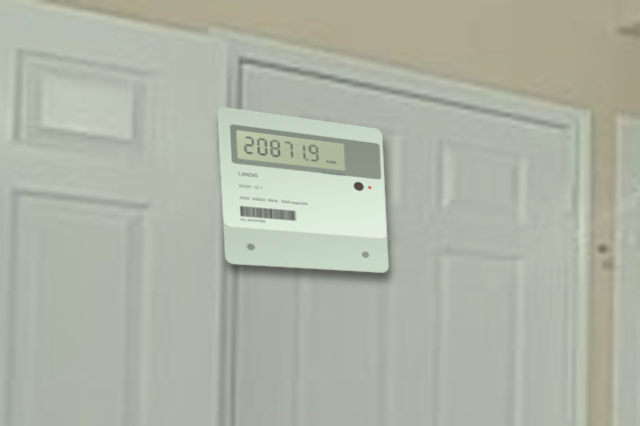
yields 20871.9 kWh
